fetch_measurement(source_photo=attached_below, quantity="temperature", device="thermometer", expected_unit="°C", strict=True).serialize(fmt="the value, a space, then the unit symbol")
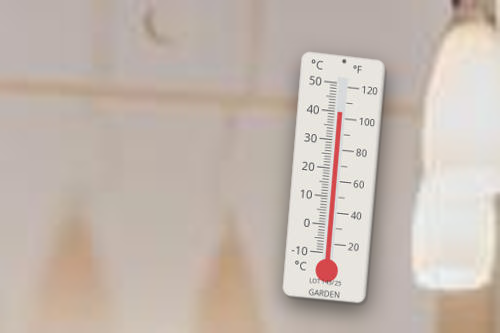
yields 40 °C
